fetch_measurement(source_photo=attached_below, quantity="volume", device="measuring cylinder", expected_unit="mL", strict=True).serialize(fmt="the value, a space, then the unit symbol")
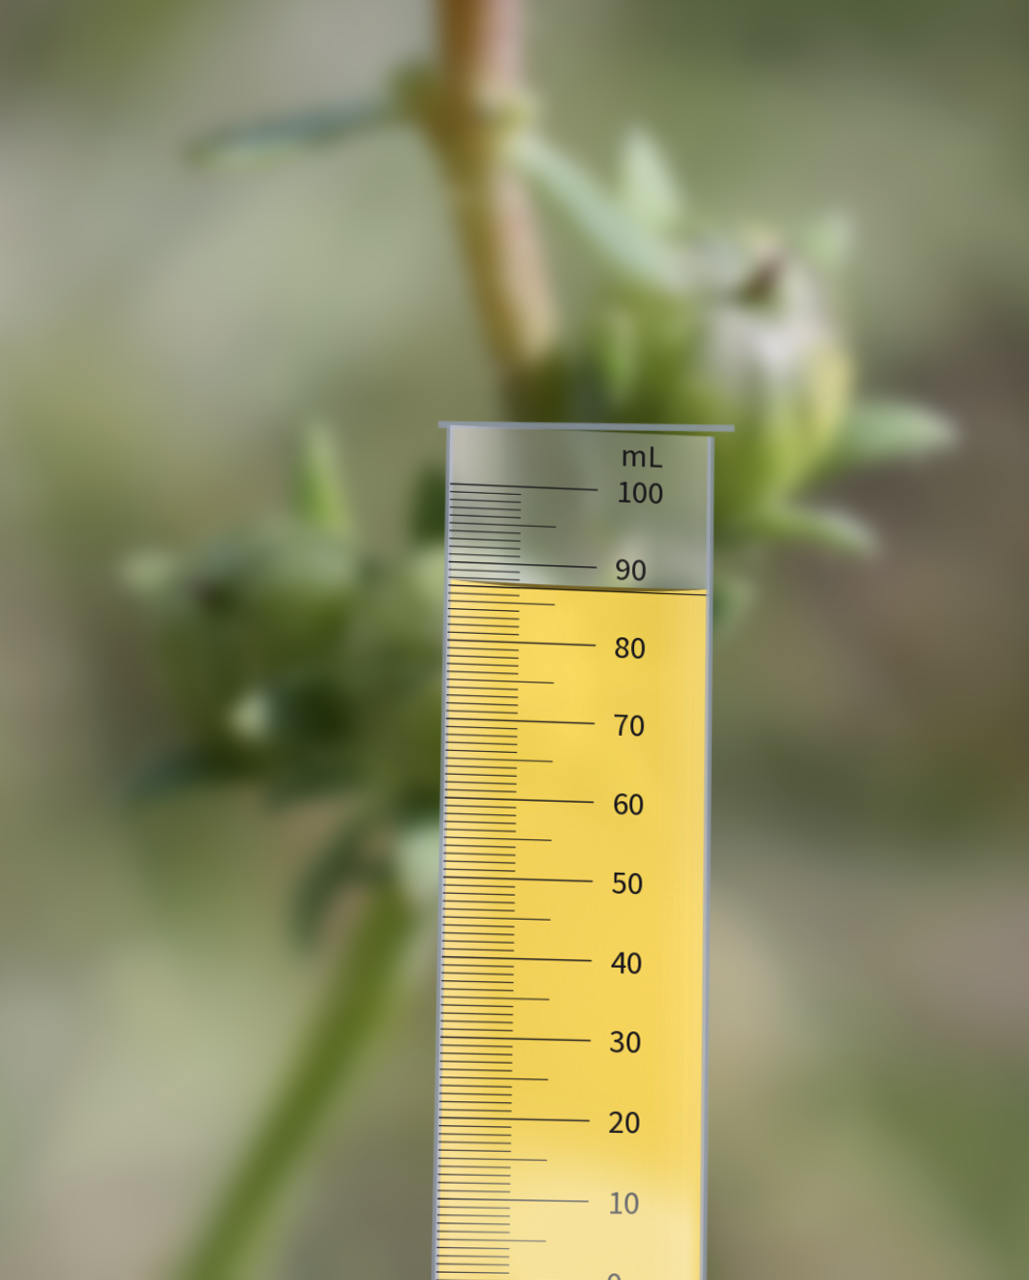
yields 87 mL
